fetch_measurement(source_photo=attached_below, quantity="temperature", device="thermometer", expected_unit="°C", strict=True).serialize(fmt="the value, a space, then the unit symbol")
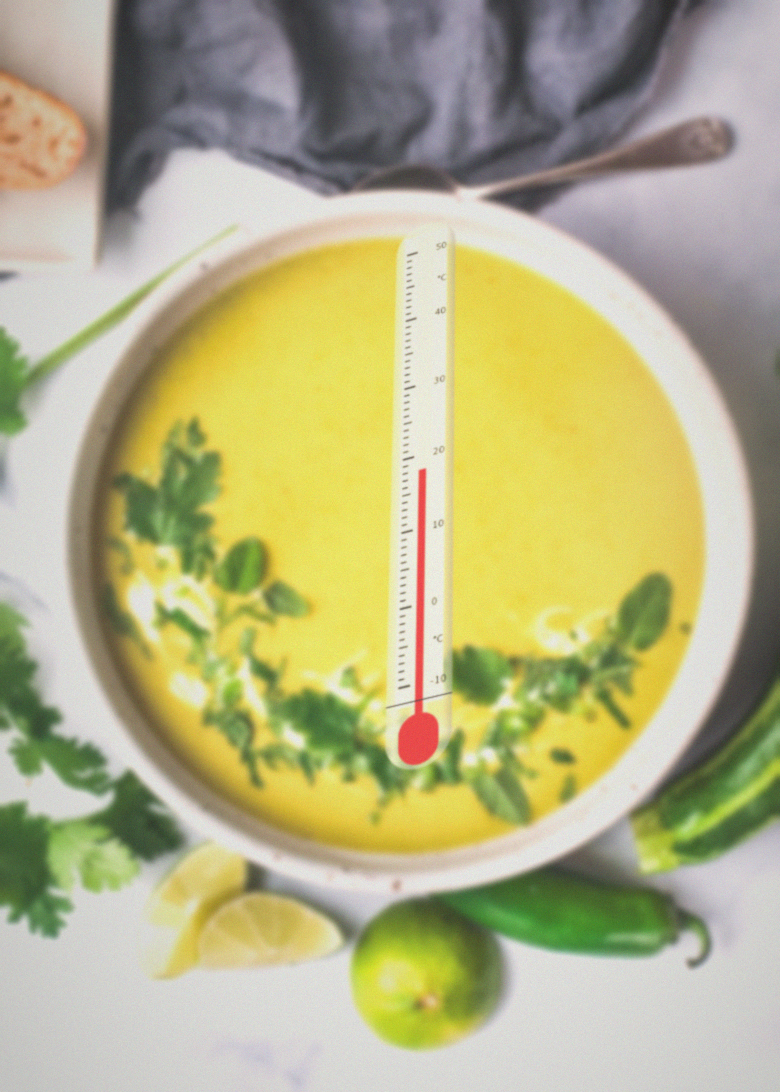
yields 18 °C
